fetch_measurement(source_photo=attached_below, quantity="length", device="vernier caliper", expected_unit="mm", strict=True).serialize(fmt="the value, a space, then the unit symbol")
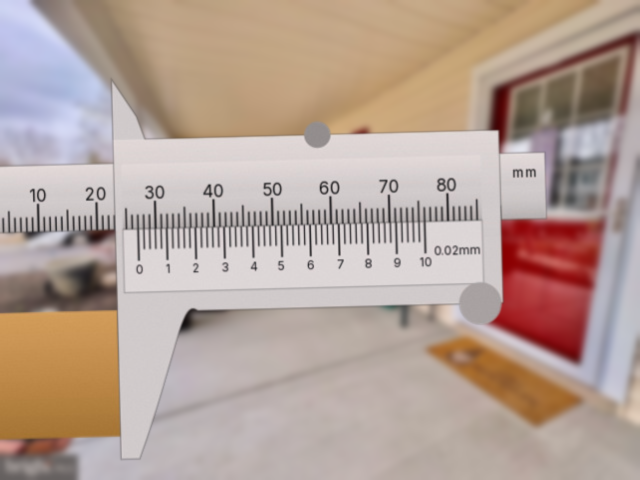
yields 27.0 mm
